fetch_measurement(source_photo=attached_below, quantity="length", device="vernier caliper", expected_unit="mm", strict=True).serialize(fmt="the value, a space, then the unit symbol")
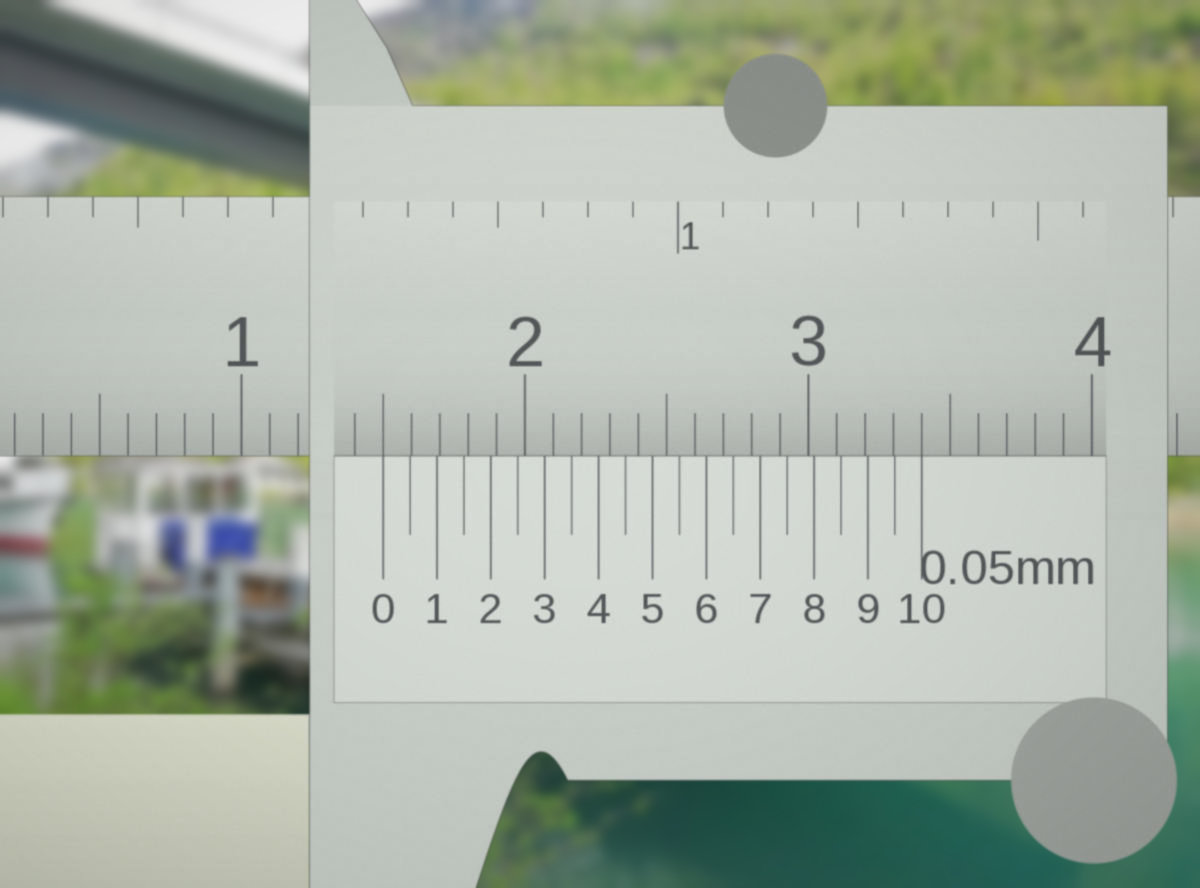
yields 15.00 mm
